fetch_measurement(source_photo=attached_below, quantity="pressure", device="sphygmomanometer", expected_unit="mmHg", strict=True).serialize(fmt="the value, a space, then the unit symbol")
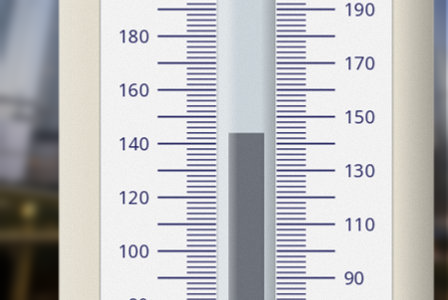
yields 144 mmHg
